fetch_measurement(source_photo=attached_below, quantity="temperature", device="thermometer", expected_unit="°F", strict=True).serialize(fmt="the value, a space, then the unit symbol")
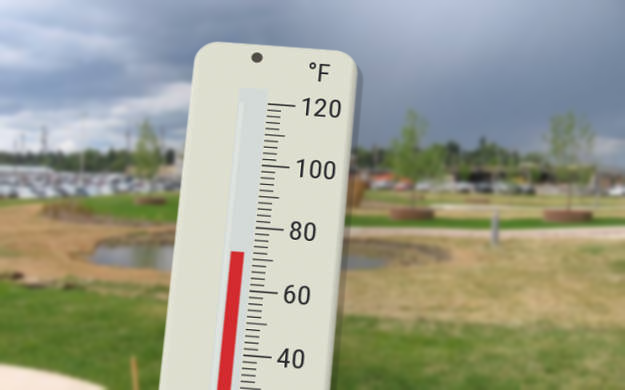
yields 72 °F
